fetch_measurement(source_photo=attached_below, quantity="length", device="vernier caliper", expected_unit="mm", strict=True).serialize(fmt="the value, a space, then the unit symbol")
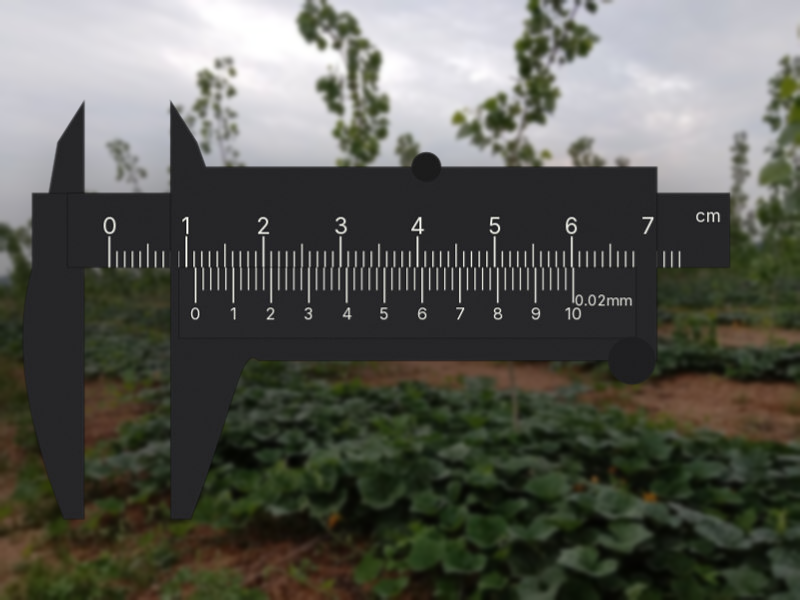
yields 11.2 mm
